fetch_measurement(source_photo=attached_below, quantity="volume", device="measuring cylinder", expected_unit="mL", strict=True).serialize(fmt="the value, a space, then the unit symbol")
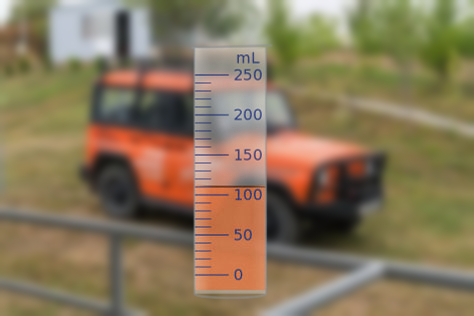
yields 110 mL
